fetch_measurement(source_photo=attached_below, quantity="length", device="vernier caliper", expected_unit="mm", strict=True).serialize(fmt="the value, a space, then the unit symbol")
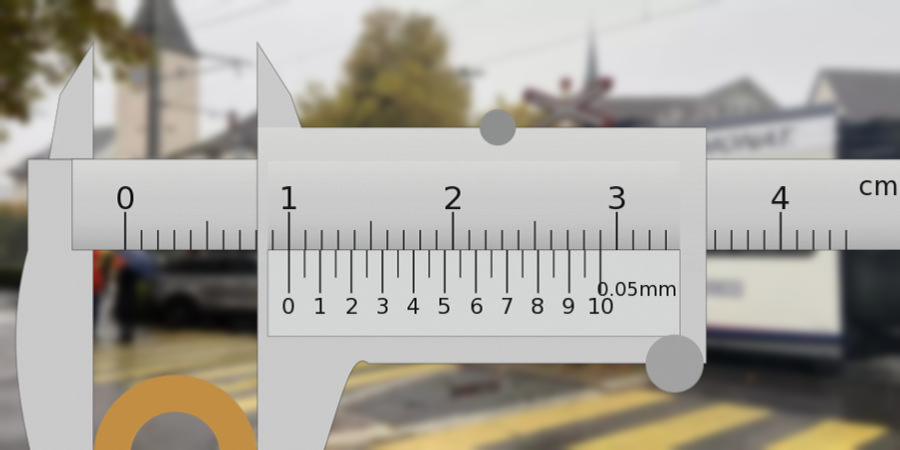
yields 10.0 mm
